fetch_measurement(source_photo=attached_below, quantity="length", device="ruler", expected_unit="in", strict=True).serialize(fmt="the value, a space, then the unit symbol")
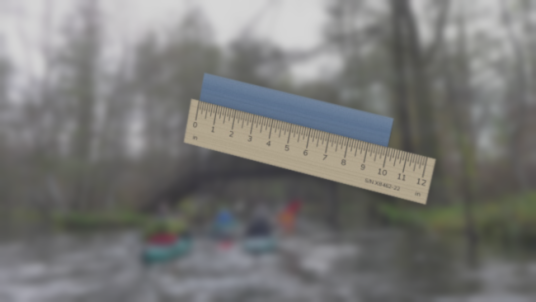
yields 10 in
